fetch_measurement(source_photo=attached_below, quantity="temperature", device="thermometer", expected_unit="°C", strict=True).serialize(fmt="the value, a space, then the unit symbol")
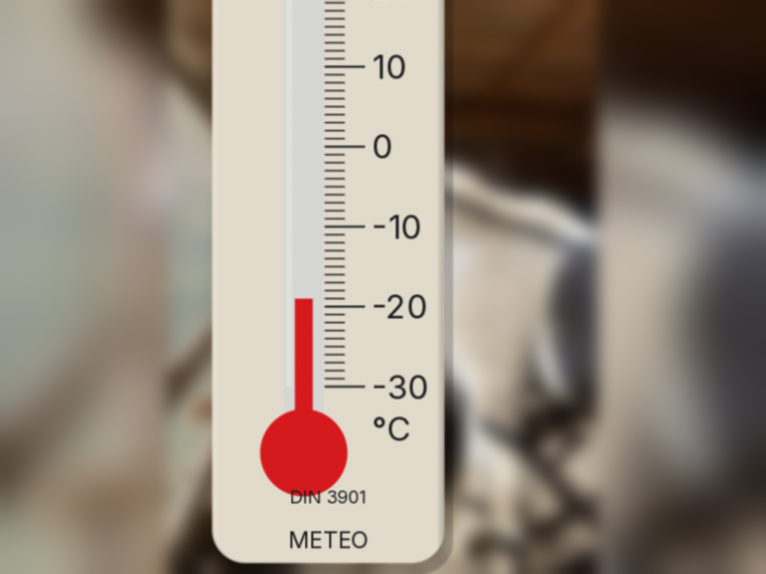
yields -19 °C
